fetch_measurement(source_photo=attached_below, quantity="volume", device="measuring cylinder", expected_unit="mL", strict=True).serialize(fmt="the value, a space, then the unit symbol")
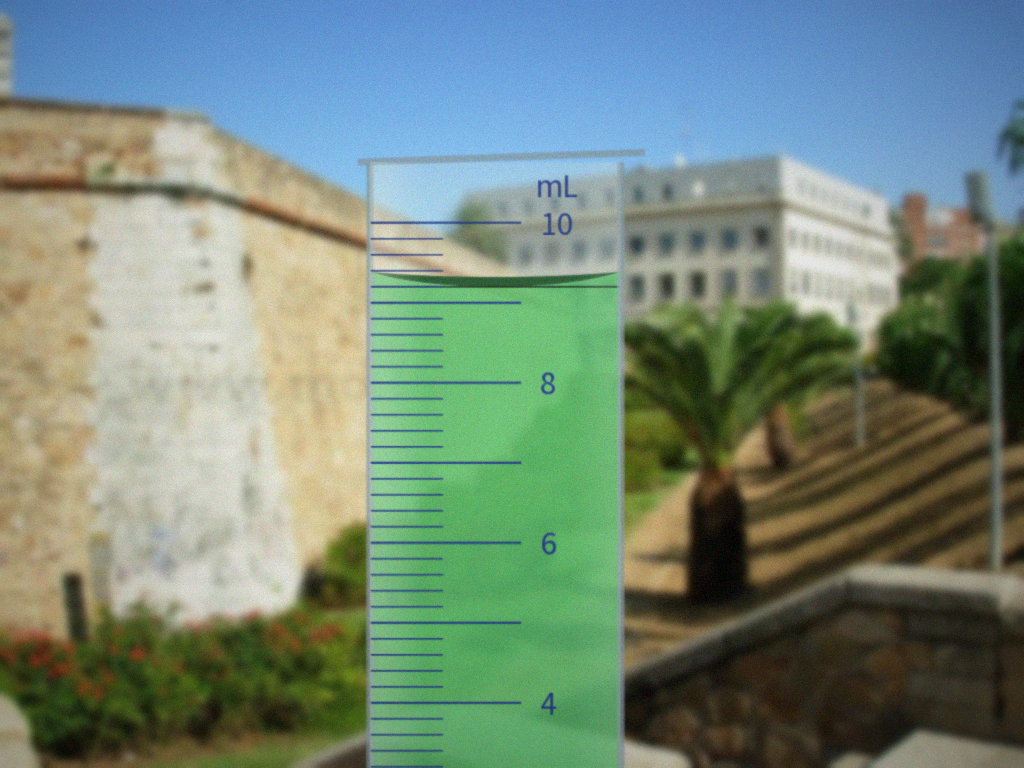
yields 9.2 mL
